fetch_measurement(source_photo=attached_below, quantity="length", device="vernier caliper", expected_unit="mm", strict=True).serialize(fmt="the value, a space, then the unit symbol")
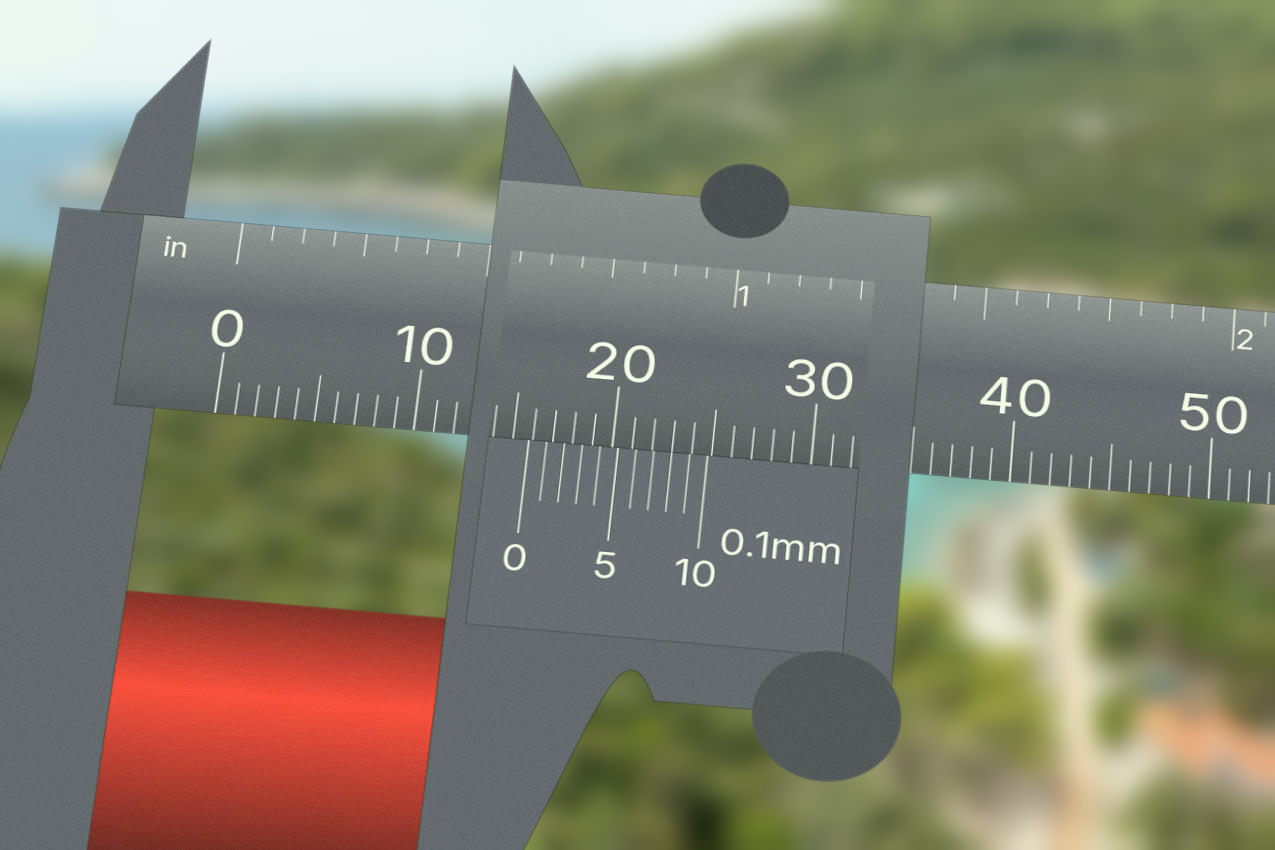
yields 15.8 mm
